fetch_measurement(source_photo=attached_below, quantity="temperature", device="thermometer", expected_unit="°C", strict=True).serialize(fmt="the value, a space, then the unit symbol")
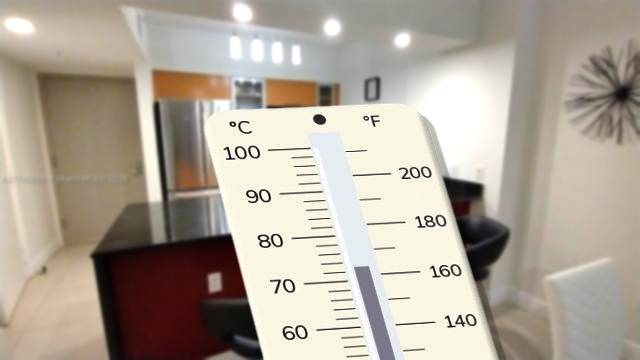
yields 73 °C
